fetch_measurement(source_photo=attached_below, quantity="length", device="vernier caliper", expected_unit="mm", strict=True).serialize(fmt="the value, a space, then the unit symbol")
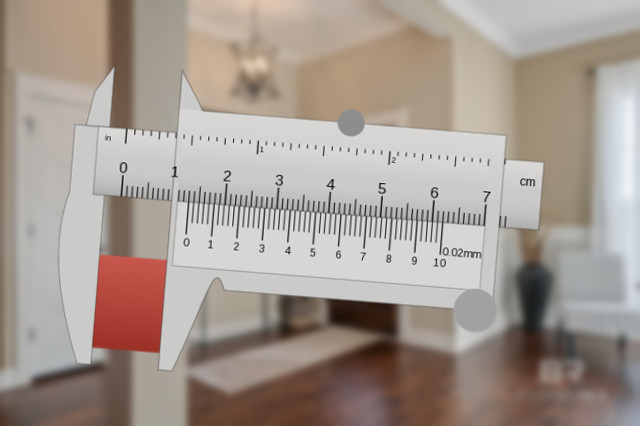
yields 13.0 mm
